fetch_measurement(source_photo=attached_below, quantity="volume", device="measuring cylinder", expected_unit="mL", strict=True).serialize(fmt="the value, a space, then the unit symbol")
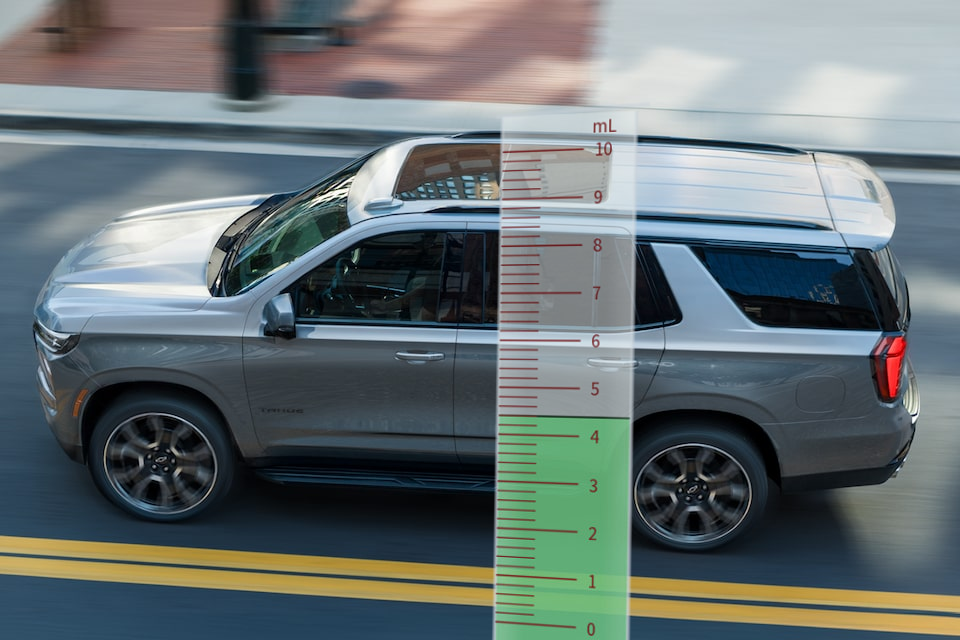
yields 4.4 mL
